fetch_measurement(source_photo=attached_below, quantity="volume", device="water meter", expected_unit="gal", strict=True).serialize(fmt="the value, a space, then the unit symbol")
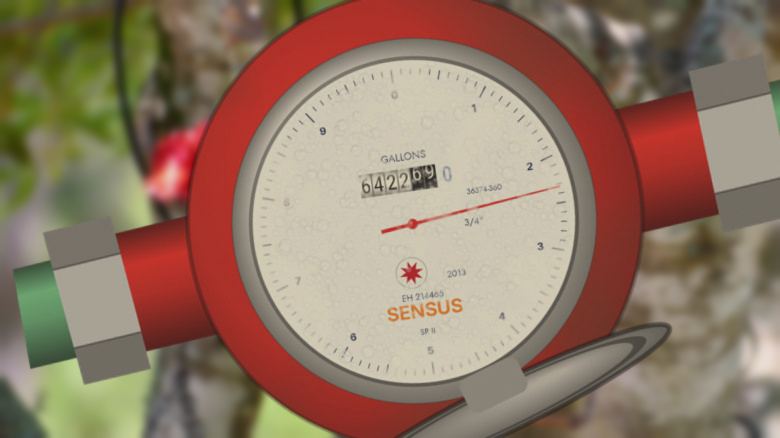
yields 6422692.3 gal
